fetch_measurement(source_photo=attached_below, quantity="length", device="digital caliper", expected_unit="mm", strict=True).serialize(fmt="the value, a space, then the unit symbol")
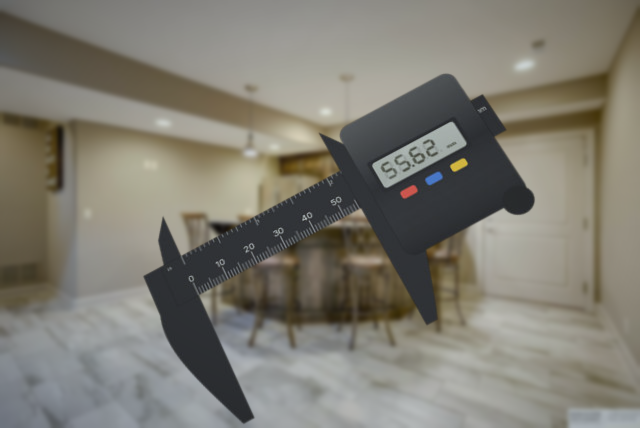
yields 55.62 mm
